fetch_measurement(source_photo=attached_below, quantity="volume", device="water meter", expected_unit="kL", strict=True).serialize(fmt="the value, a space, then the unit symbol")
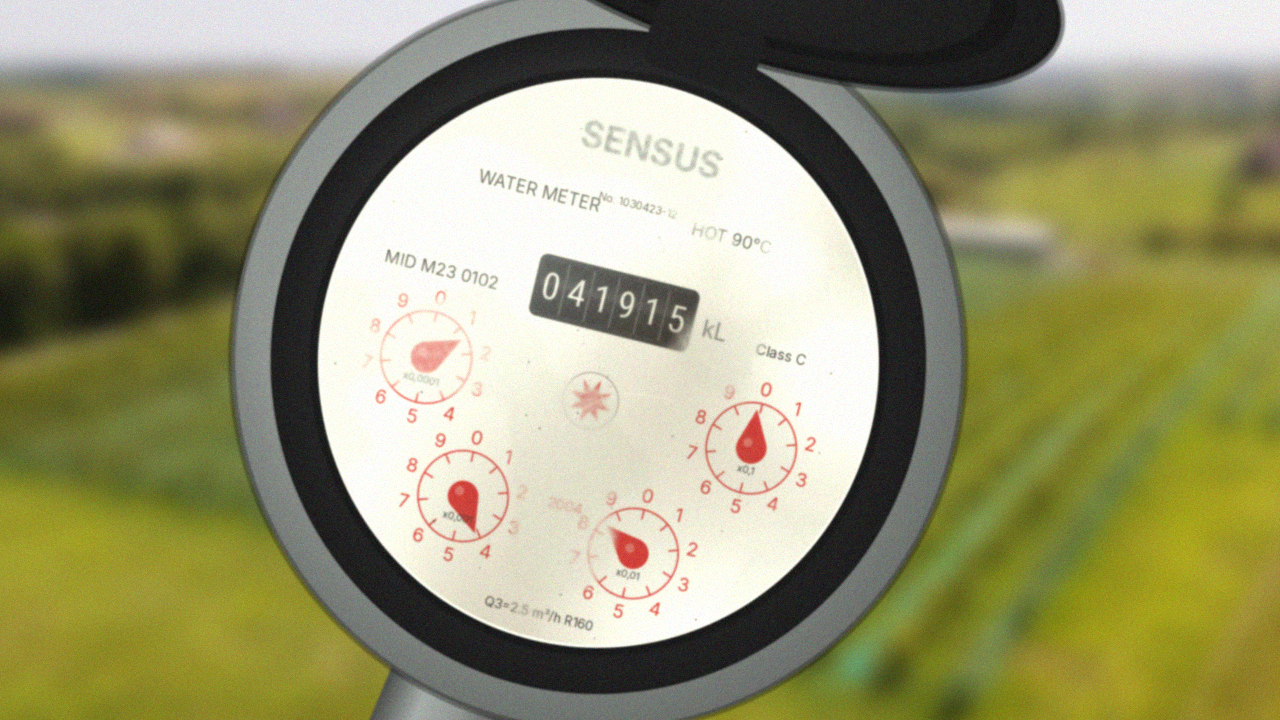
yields 41914.9841 kL
